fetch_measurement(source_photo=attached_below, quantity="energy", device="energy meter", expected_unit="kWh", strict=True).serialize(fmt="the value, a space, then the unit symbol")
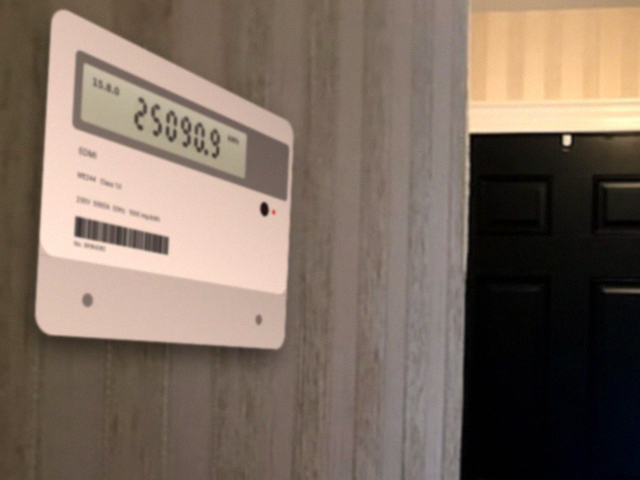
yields 25090.9 kWh
